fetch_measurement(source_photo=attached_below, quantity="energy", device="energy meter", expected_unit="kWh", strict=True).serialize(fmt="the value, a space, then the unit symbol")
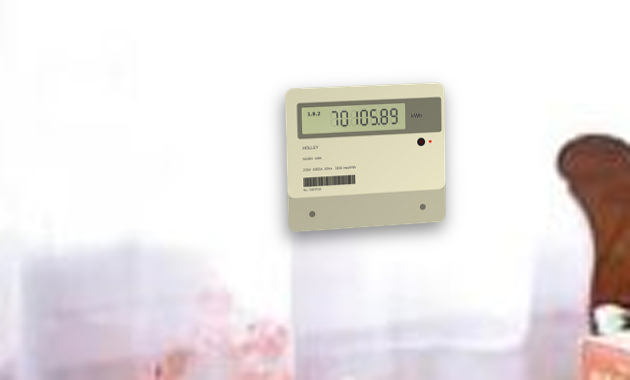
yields 70105.89 kWh
